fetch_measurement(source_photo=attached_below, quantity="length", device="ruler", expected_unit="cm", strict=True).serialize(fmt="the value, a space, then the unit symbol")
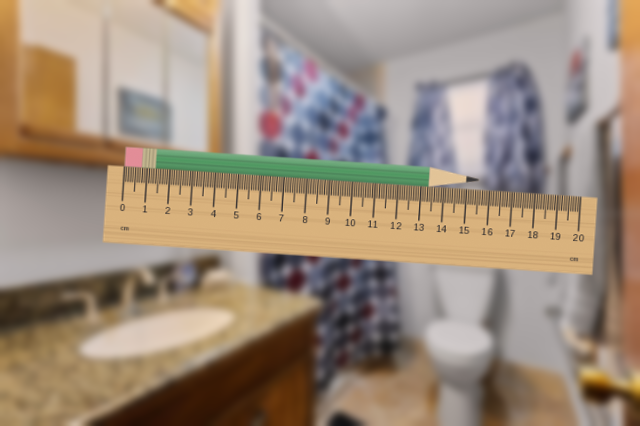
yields 15.5 cm
